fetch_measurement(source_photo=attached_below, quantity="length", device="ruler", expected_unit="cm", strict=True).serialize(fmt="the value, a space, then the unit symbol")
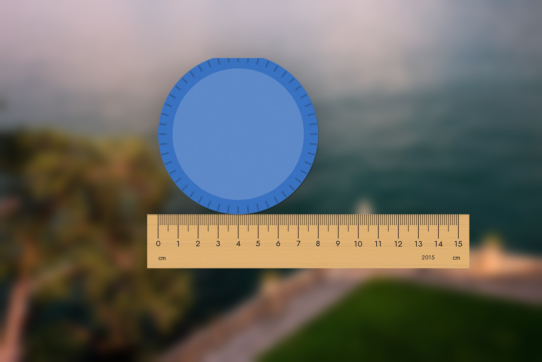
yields 8 cm
